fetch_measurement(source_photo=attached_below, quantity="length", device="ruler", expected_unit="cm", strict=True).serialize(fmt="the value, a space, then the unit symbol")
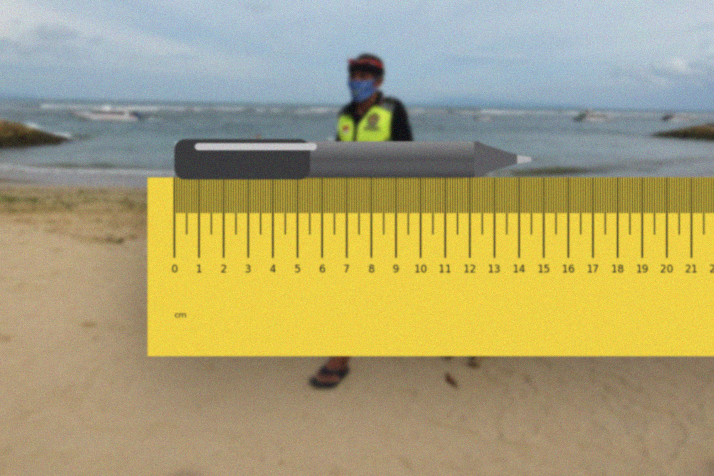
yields 14.5 cm
